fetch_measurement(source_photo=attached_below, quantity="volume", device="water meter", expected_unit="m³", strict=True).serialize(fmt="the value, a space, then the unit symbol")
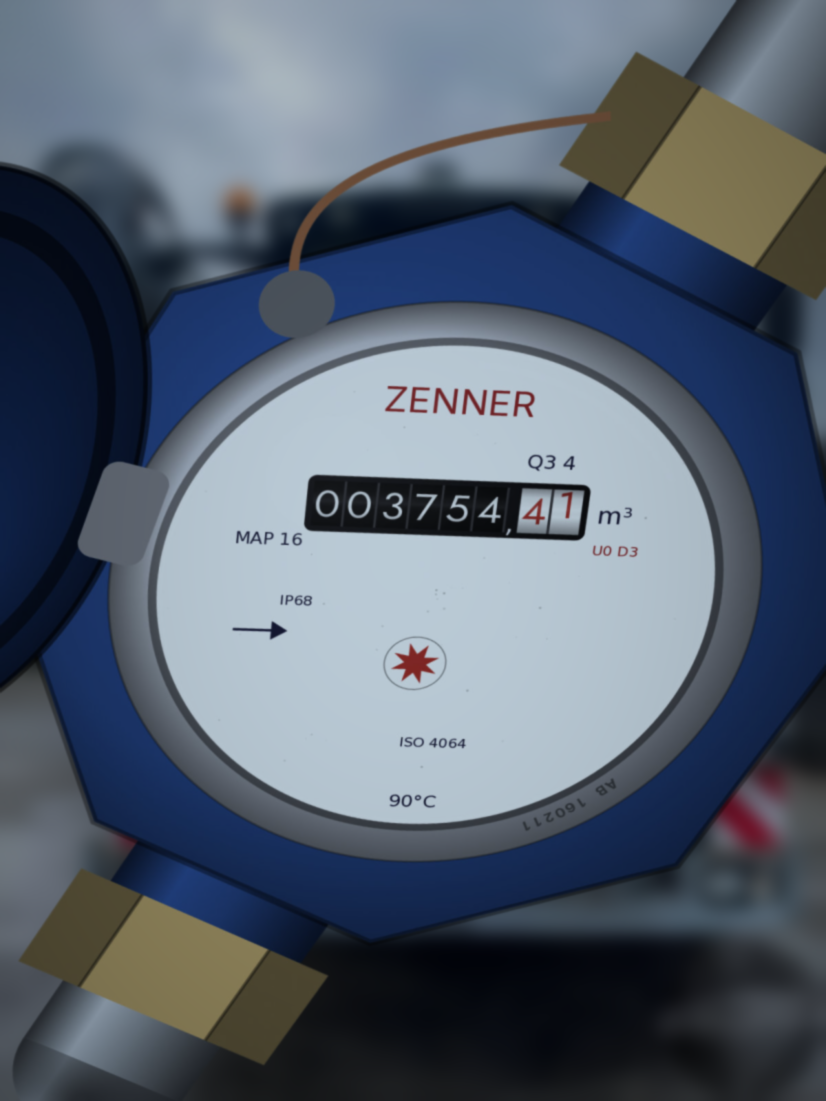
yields 3754.41 m³
